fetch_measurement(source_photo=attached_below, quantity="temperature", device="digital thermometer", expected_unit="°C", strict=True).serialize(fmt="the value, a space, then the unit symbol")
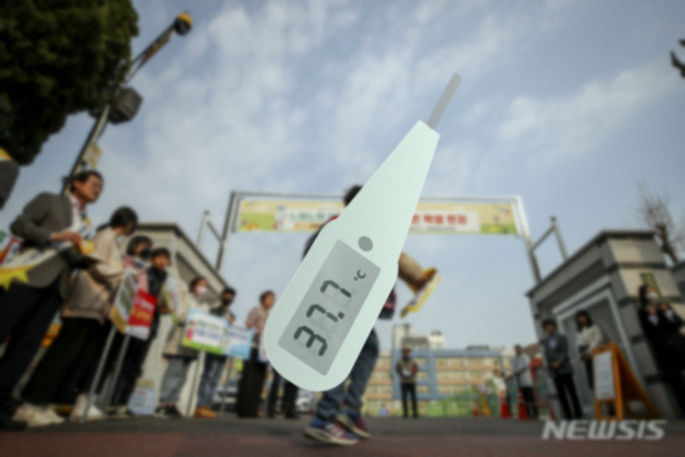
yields 37.7 °C
